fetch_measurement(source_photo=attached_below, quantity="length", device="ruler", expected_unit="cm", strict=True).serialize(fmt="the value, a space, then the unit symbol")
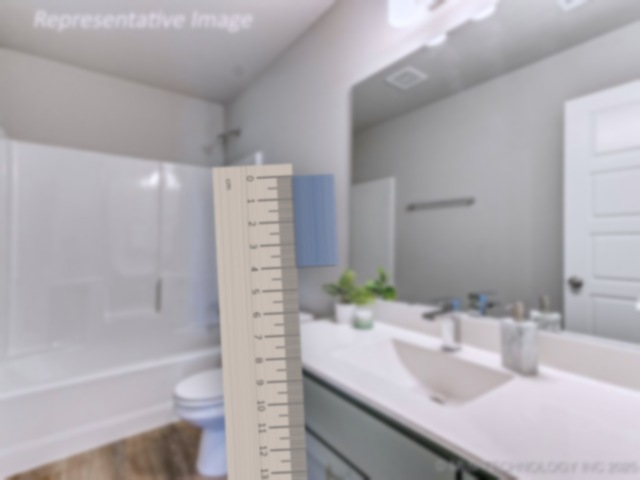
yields 4 cm
